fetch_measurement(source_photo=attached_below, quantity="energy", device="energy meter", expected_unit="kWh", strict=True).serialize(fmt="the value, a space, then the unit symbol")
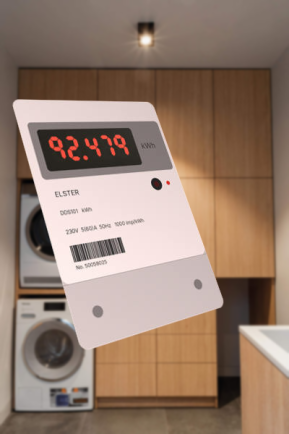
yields 92.479 kWh
